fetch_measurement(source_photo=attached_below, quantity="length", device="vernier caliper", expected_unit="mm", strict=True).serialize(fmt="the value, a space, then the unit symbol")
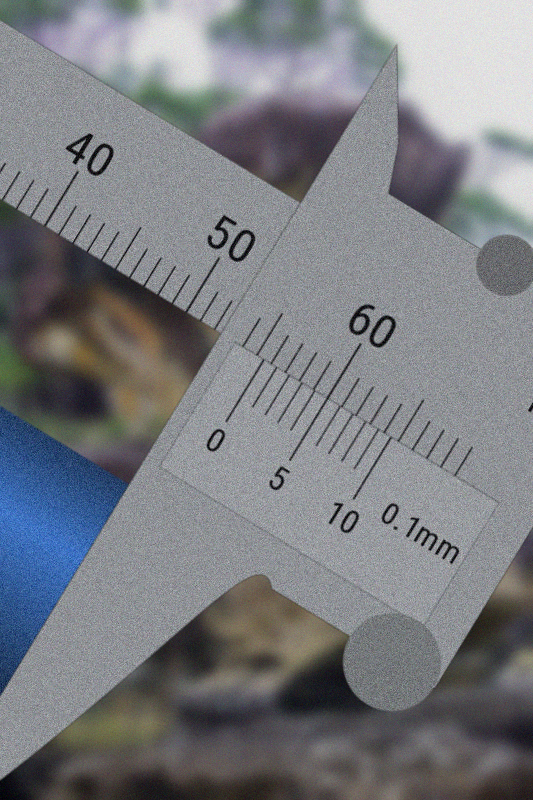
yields 55.5 mm
